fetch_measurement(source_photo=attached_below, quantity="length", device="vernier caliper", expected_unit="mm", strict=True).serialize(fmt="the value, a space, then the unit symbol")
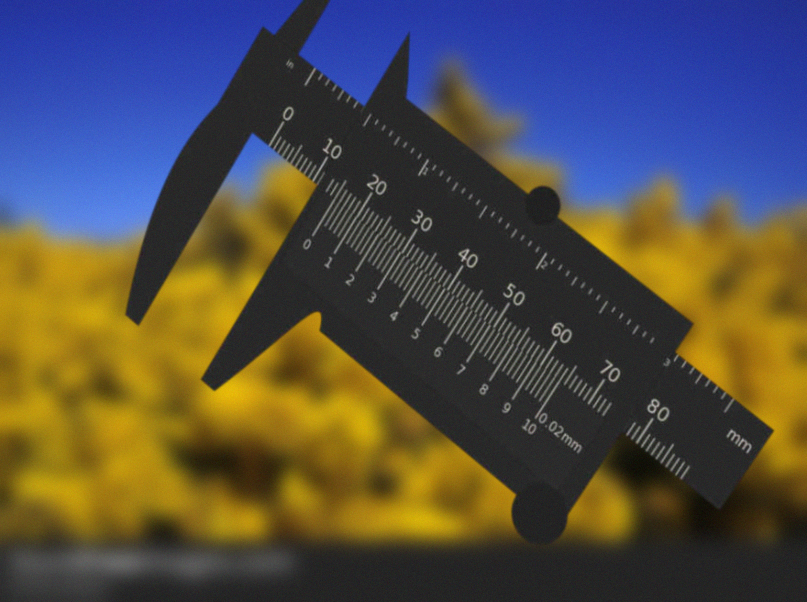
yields 15.0 mm
